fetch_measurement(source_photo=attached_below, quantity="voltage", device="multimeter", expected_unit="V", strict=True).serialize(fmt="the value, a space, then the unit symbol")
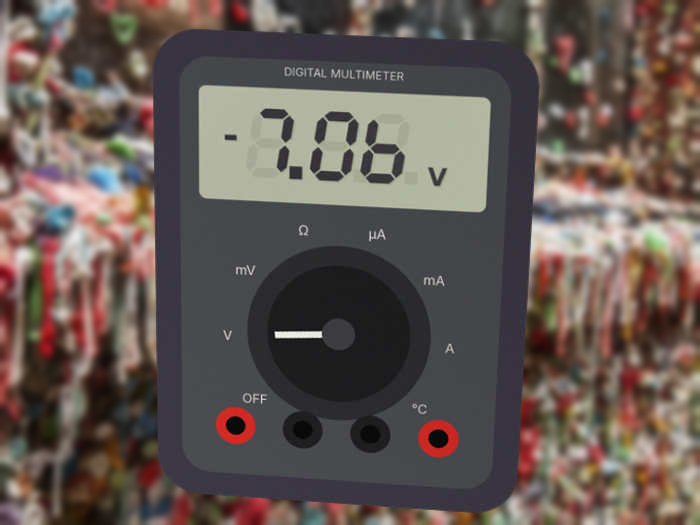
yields -7.06 V
